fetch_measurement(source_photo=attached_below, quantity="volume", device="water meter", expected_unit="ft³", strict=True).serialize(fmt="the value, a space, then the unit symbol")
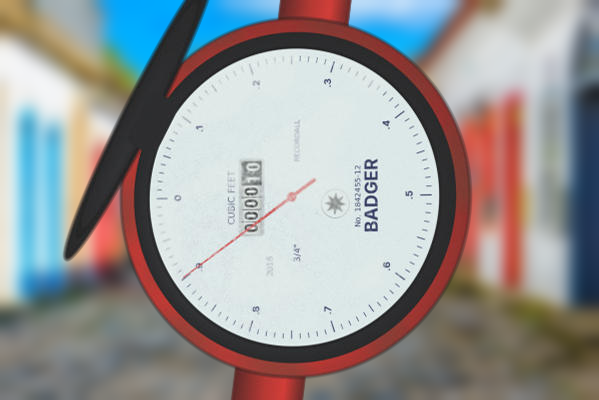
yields 9.90 ft³
